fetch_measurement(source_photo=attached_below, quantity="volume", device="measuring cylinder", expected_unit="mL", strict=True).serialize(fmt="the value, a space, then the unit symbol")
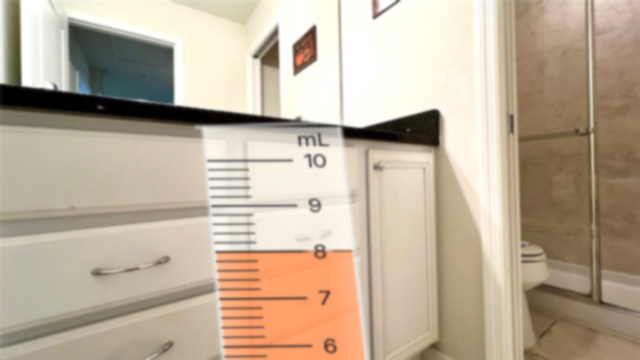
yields 8 mL
